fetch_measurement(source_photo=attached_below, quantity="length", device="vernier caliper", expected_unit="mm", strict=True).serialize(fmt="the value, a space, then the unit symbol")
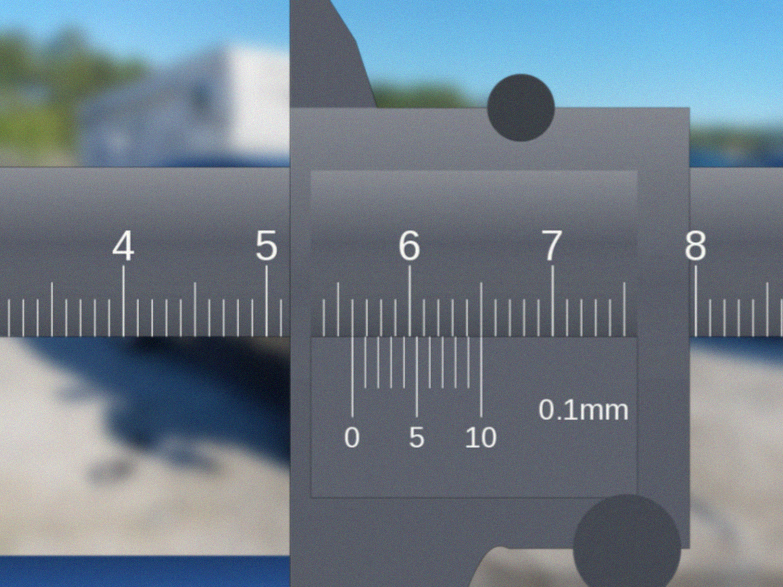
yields 56.0 mm
